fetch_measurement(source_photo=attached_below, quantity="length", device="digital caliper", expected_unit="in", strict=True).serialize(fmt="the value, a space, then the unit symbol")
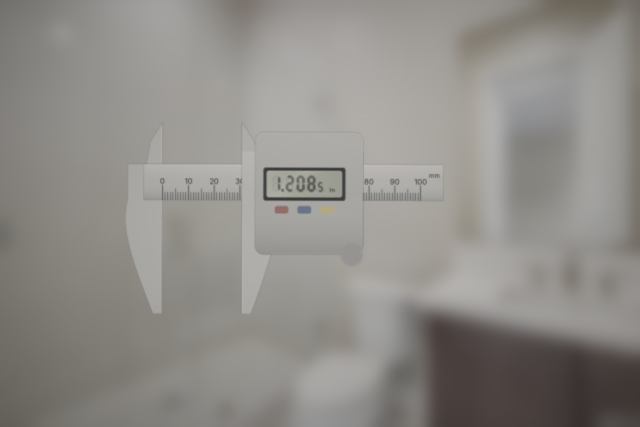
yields 1.2085 in
